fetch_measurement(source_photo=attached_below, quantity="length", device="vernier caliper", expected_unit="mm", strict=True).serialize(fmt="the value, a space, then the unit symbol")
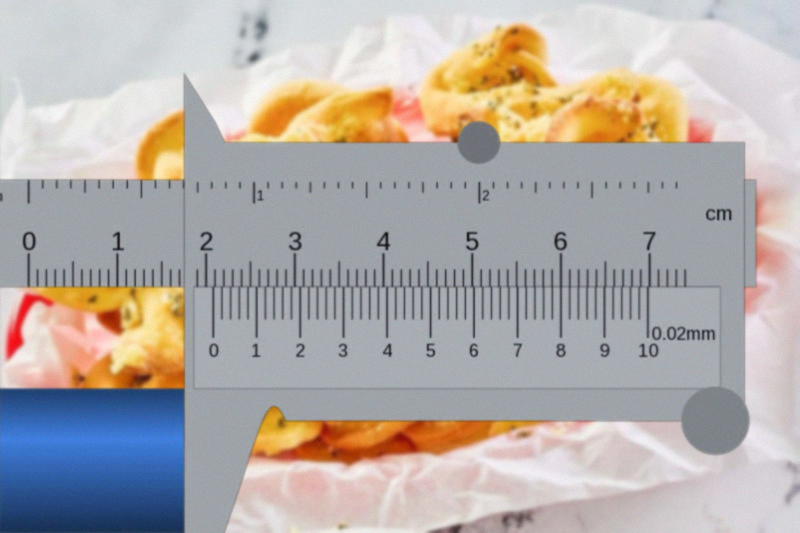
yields 20.8 mm
